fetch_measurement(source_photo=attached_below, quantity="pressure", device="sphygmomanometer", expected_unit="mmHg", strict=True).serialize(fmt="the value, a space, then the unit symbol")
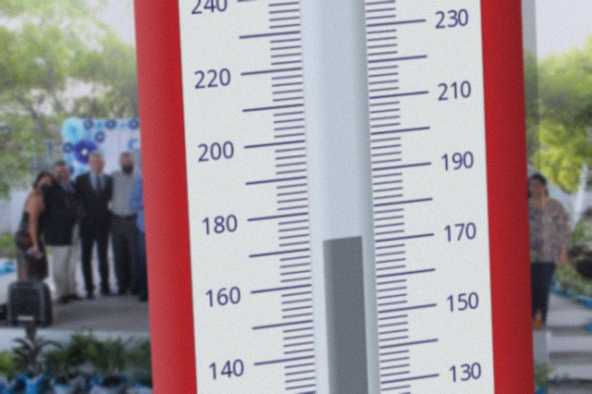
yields 172 mmHg
